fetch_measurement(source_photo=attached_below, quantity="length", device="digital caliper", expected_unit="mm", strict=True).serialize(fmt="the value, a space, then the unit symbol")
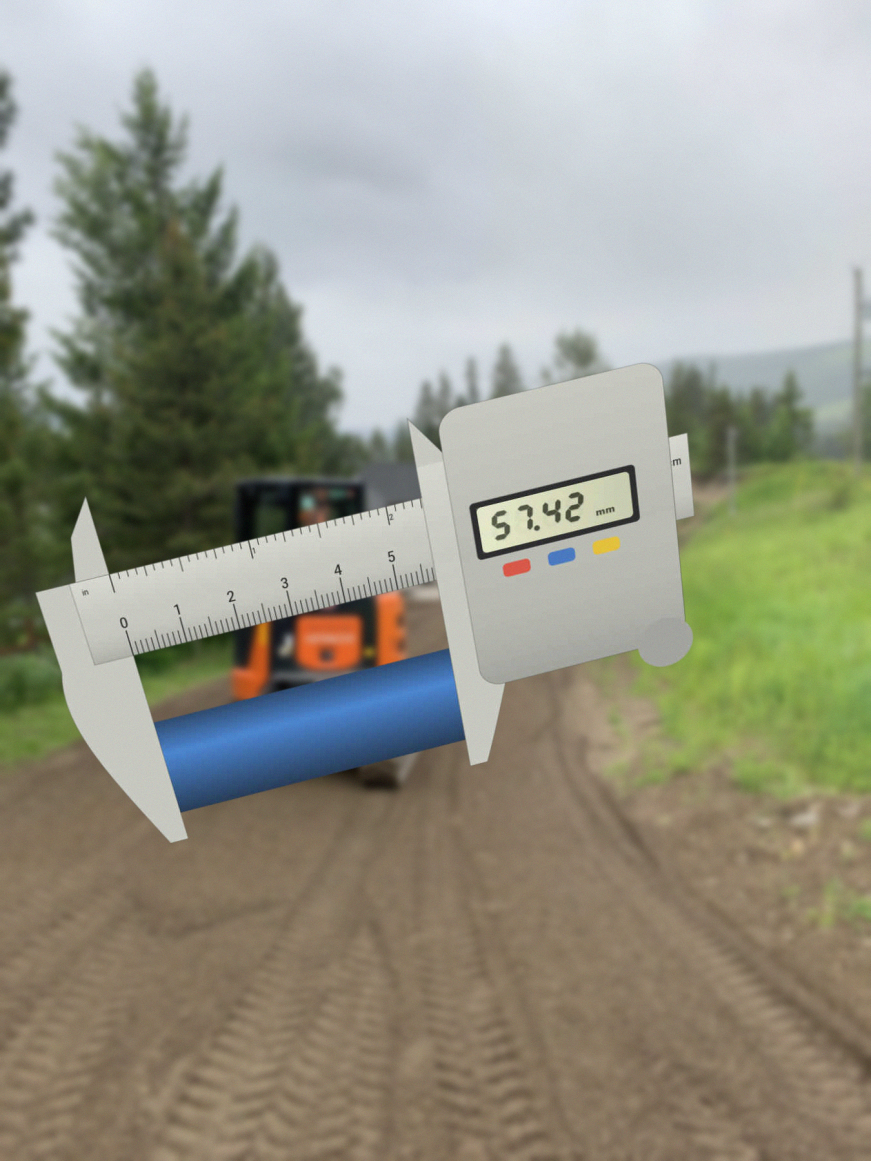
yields 57.42 mm
